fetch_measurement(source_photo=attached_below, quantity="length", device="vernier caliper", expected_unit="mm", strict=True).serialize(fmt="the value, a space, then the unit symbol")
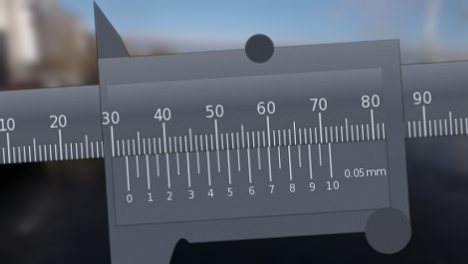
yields 32.5 mm
